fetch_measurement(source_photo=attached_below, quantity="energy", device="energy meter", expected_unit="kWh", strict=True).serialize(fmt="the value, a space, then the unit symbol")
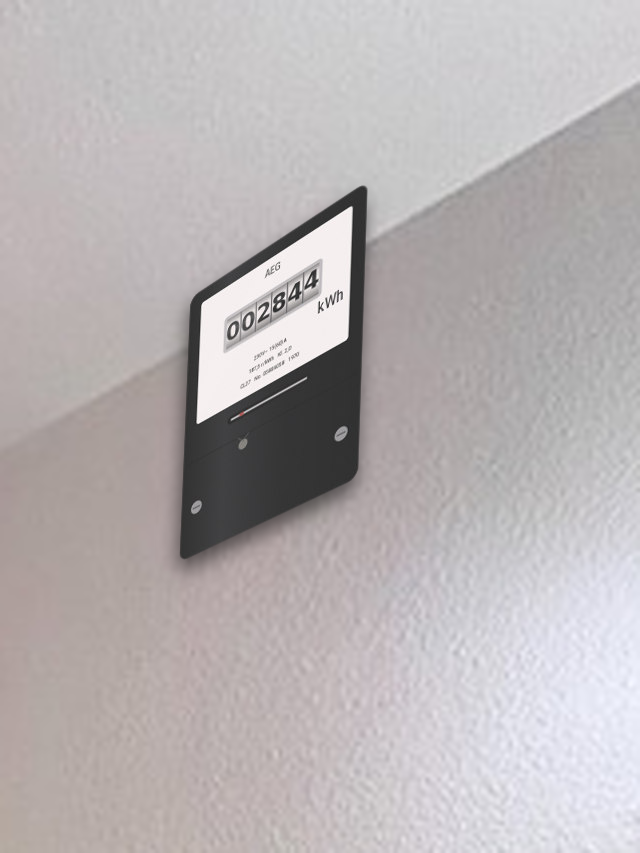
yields 2844 kWh
